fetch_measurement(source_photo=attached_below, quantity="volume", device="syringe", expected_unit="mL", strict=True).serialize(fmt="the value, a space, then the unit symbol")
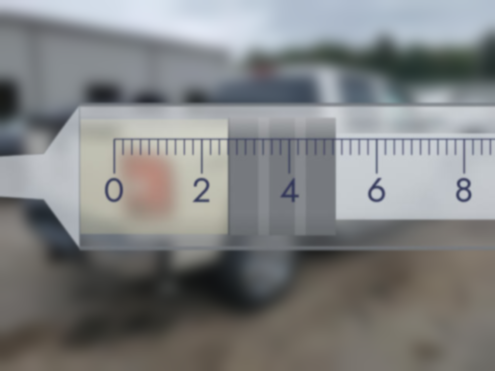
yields 2.6 mL
